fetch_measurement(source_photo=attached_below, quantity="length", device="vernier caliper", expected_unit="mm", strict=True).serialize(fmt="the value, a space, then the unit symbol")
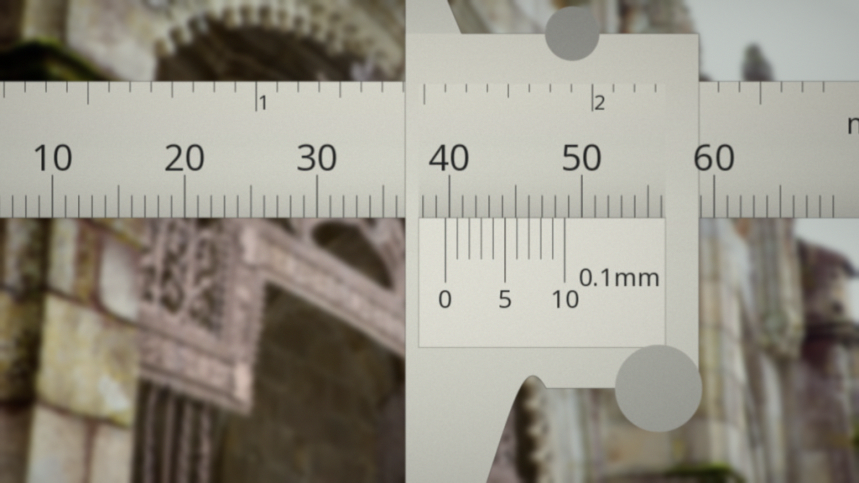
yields 39.7 mm
